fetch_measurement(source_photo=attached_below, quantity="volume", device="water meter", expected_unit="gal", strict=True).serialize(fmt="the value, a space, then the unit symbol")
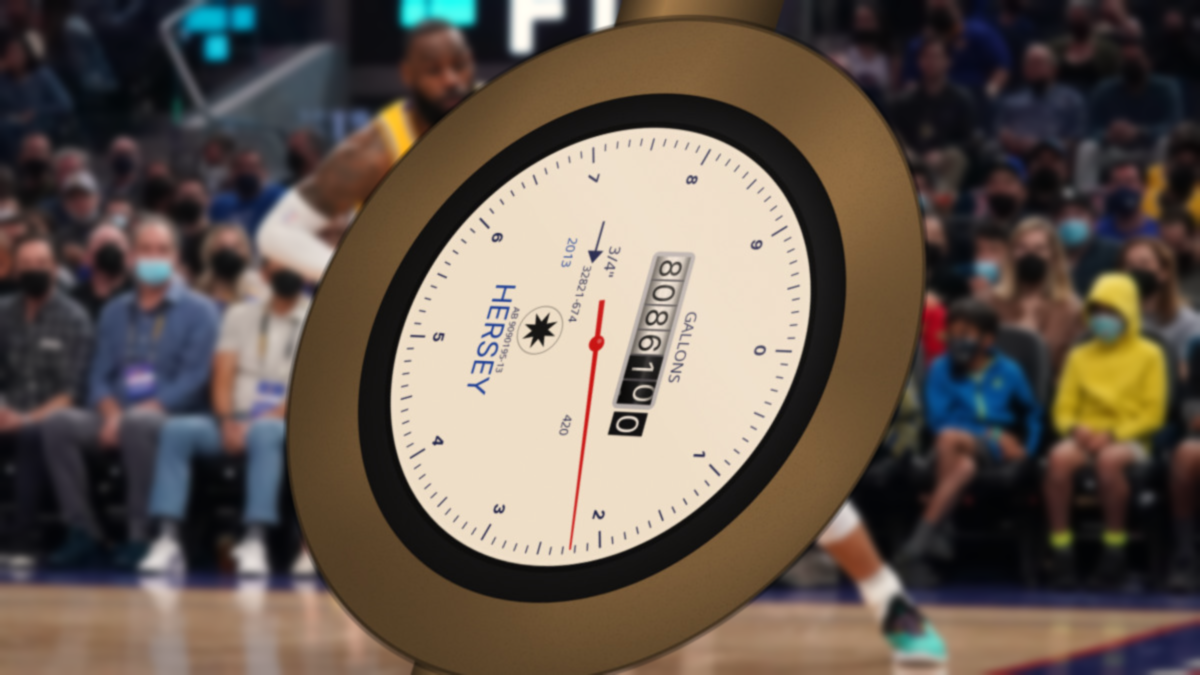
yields 8086102.2 gal
